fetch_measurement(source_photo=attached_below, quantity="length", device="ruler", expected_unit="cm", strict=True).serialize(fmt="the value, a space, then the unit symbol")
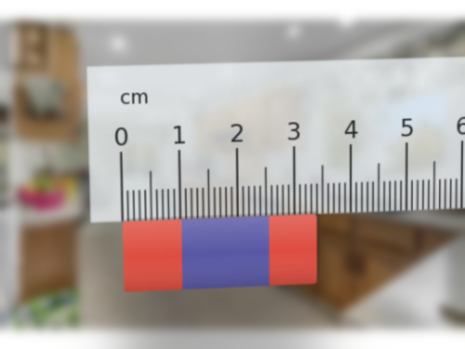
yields 3.4 cm
